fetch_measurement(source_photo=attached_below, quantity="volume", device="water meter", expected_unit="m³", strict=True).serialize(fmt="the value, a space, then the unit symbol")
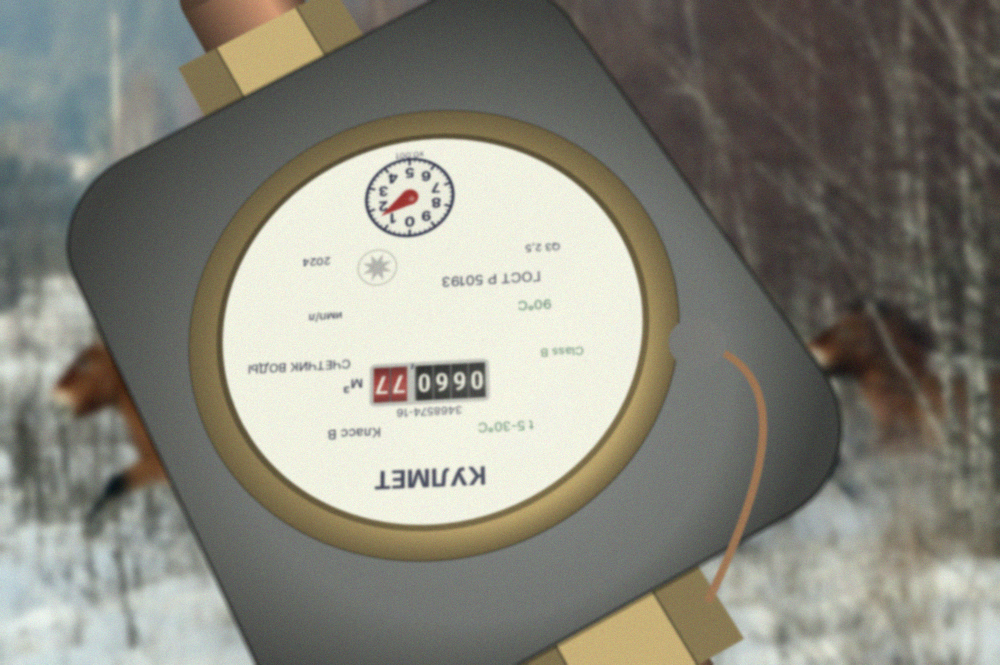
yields 660.771 m³
